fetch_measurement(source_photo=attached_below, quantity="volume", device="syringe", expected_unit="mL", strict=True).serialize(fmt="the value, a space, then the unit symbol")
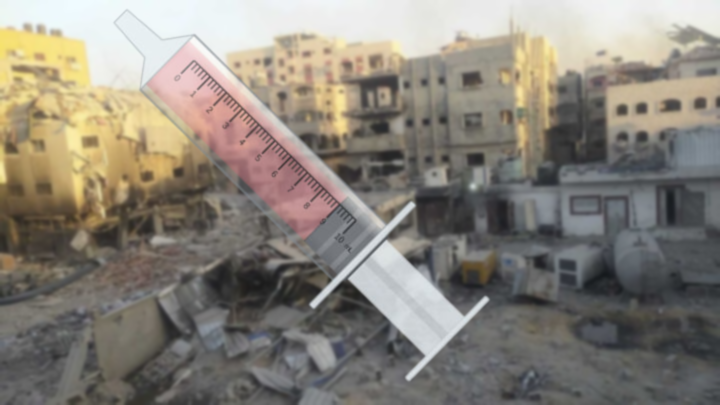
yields 9 mL
